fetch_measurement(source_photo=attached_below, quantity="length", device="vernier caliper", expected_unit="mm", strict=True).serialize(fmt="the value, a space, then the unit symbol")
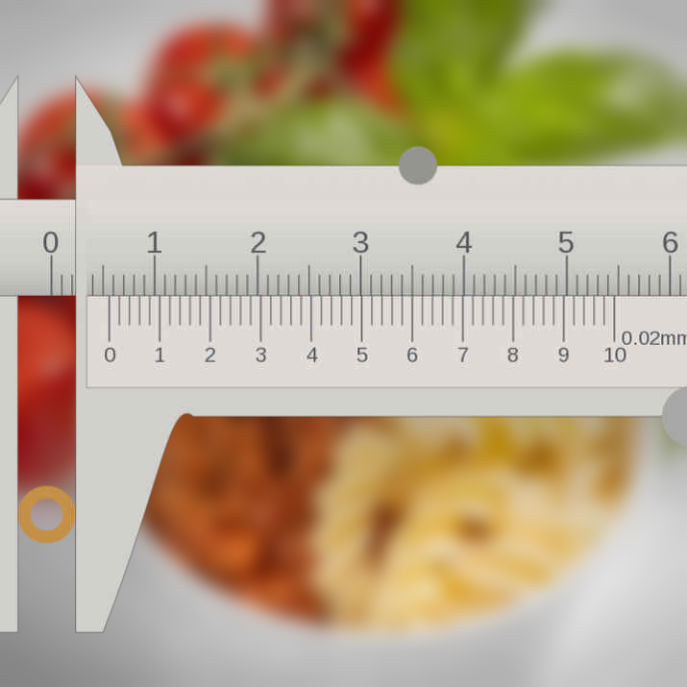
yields 5.6 mm
